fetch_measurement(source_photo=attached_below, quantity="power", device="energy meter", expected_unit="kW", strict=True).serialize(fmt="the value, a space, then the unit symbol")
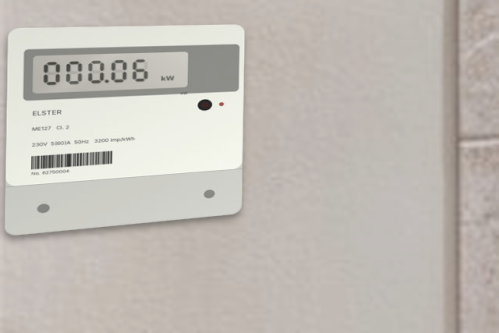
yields 0.06 kW
